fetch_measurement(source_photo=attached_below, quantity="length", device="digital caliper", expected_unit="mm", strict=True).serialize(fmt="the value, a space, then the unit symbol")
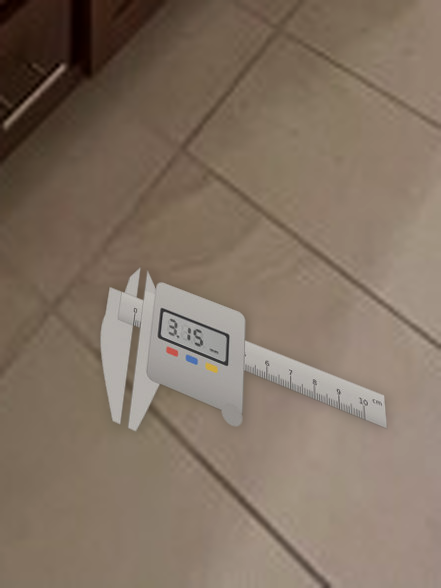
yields 3.15 mm
